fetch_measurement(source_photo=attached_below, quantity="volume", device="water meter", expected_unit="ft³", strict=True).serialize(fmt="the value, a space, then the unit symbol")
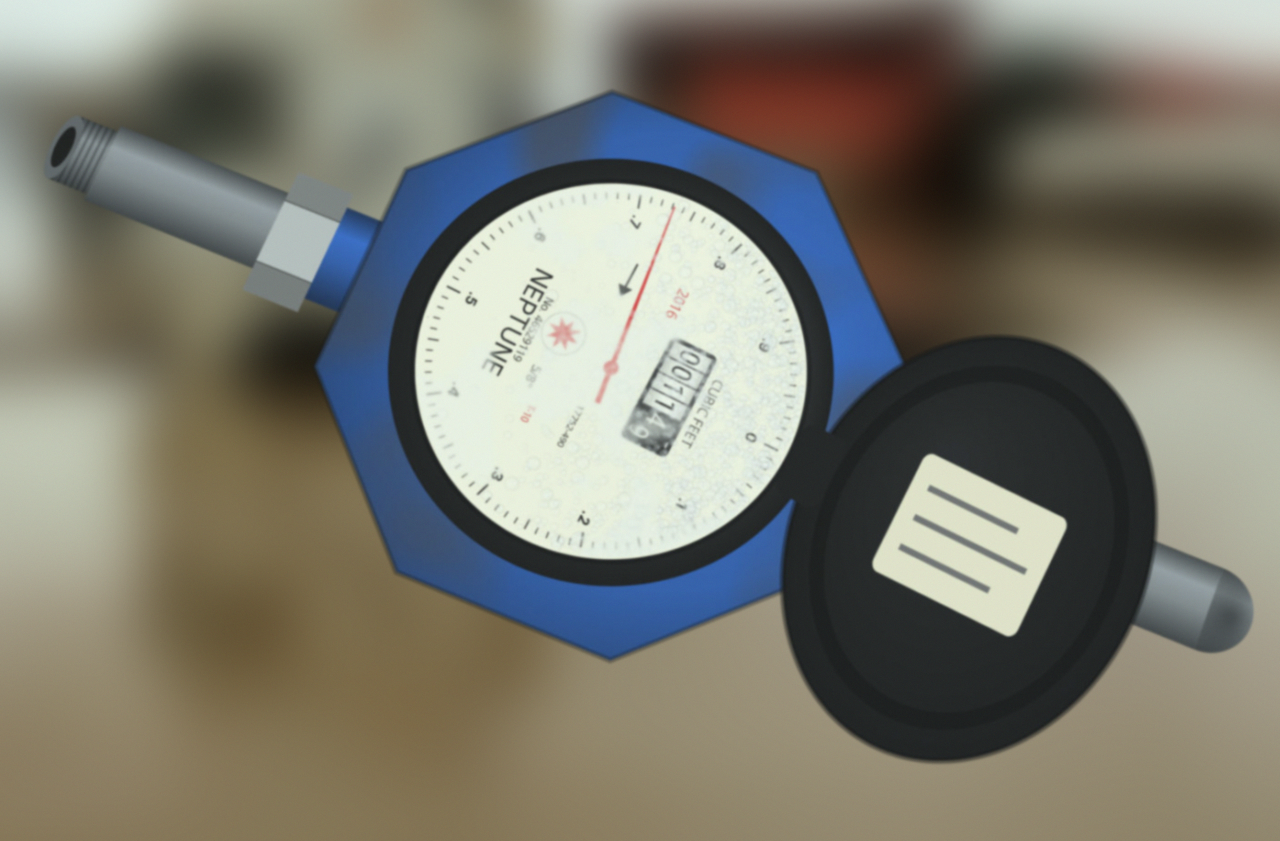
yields 1148.73 ft³
